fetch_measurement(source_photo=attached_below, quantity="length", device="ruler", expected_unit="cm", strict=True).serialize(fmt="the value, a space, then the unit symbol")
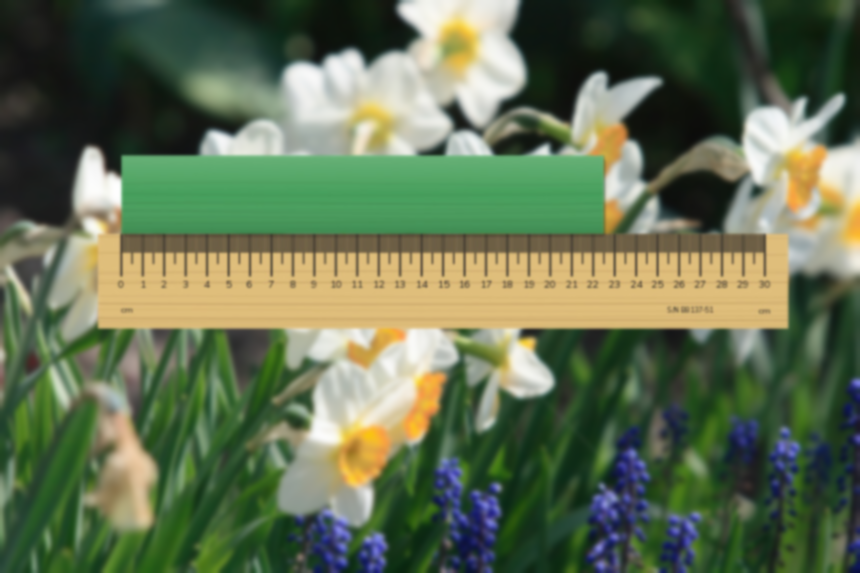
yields 22.5 cm
